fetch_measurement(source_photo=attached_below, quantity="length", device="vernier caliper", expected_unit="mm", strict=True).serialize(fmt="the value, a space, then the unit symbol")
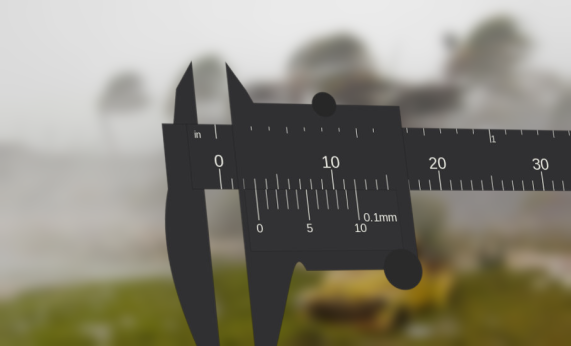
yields 3.0 mm
